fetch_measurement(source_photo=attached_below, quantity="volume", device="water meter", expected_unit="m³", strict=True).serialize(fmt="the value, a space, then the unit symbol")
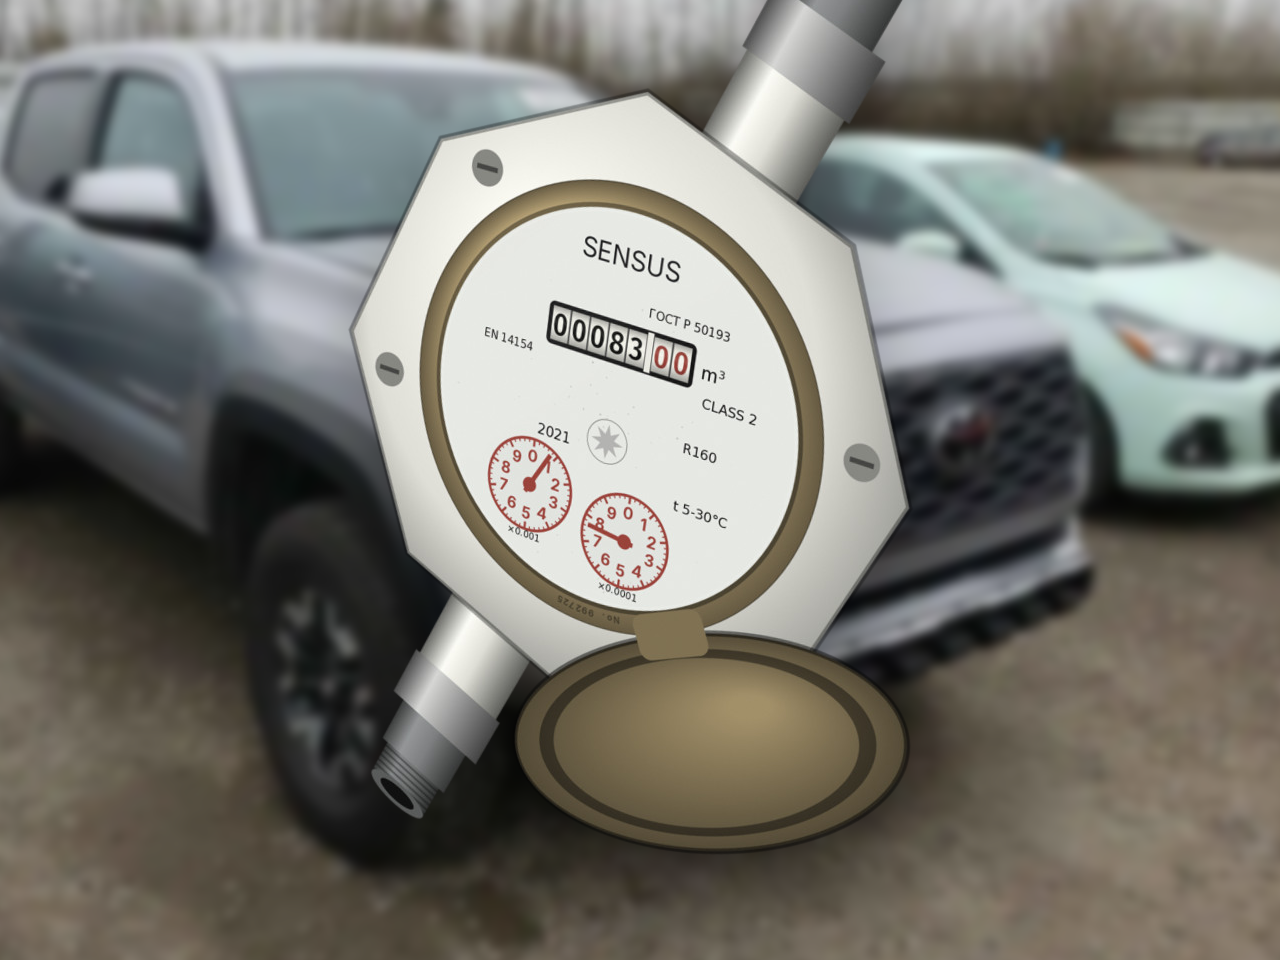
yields 83.0007 m³
